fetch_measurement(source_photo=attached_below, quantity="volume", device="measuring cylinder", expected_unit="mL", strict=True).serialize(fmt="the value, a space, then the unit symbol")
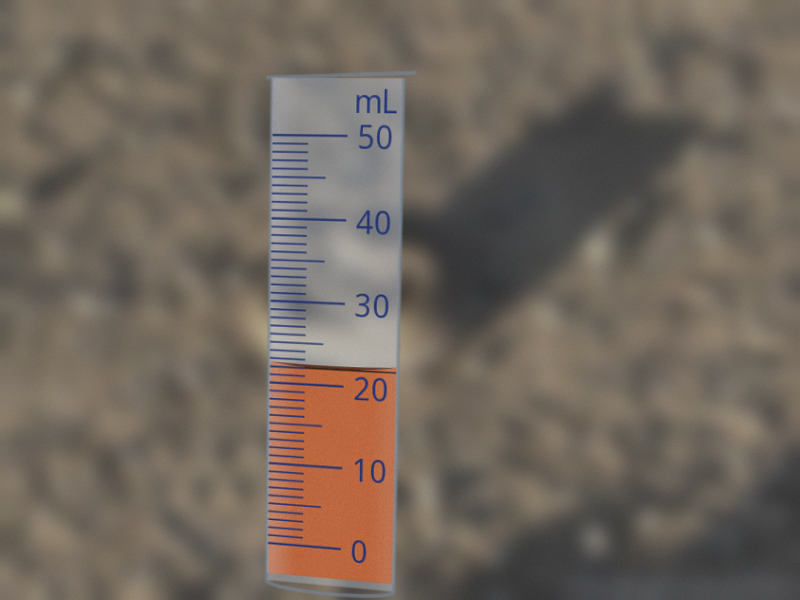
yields 22 mL
